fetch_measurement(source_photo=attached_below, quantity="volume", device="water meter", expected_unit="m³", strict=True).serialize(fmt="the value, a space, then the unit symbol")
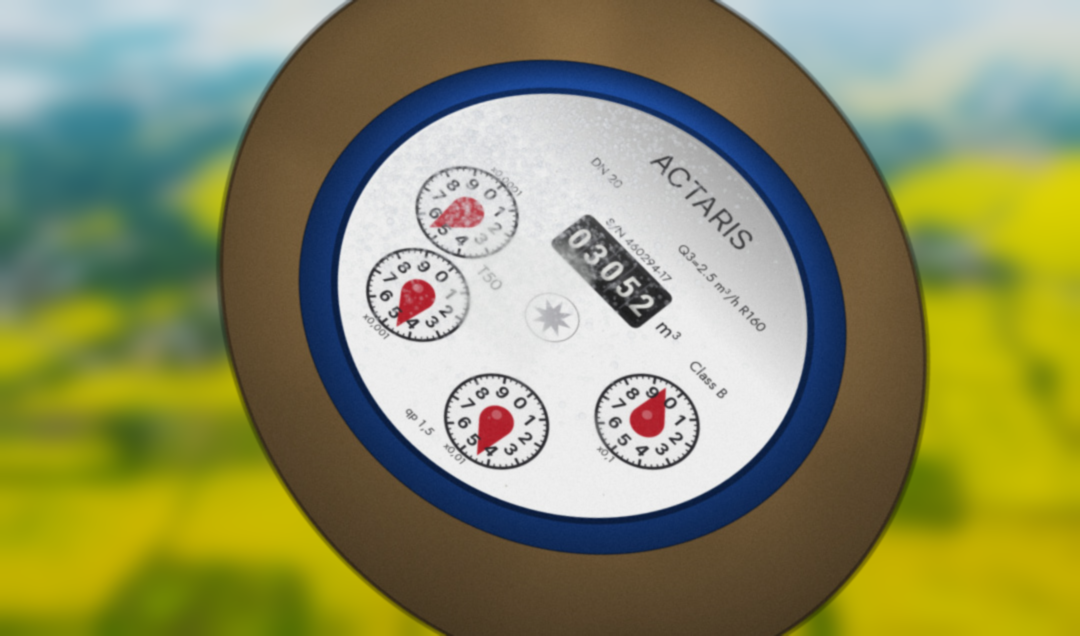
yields 3051.9445 m³
